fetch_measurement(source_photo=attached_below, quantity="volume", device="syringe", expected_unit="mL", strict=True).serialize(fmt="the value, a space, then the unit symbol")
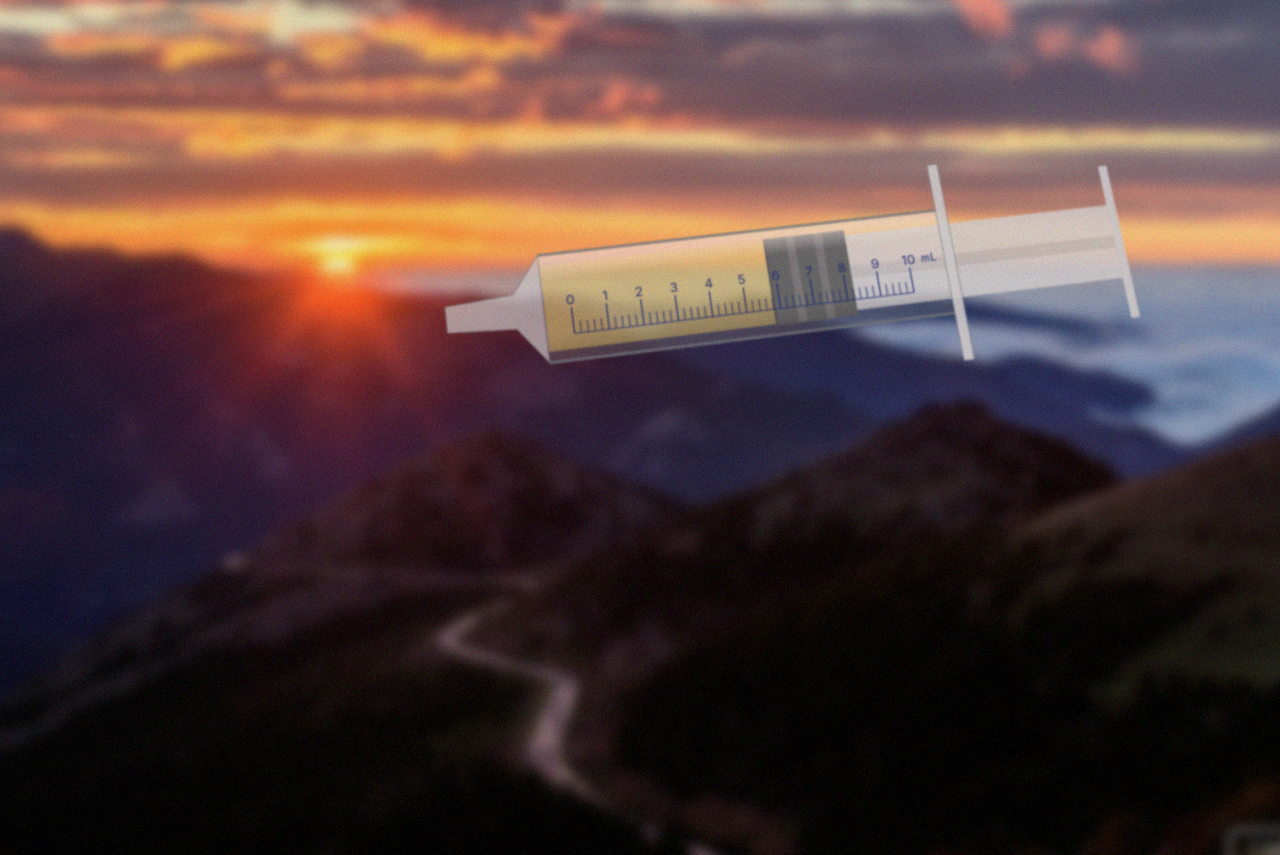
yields 5.8 mL
